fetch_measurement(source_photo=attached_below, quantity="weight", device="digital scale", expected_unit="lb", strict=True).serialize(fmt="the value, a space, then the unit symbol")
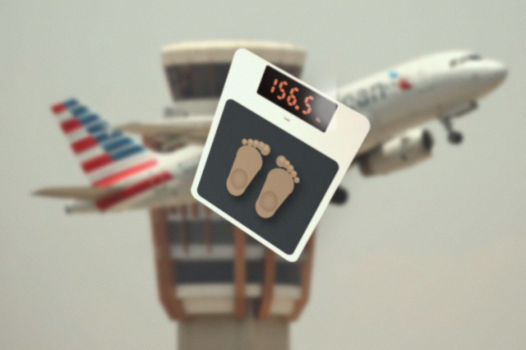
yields 156.5 lb
